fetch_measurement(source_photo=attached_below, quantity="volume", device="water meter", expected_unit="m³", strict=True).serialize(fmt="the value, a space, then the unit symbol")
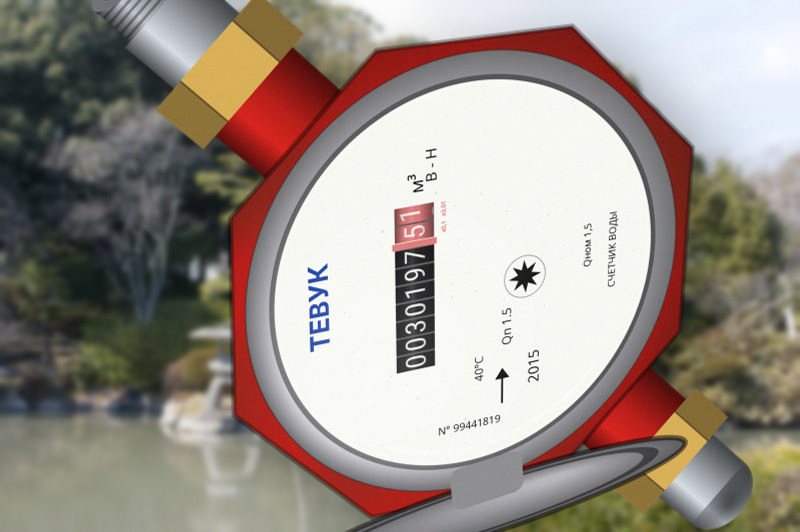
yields 30197.51 m³
